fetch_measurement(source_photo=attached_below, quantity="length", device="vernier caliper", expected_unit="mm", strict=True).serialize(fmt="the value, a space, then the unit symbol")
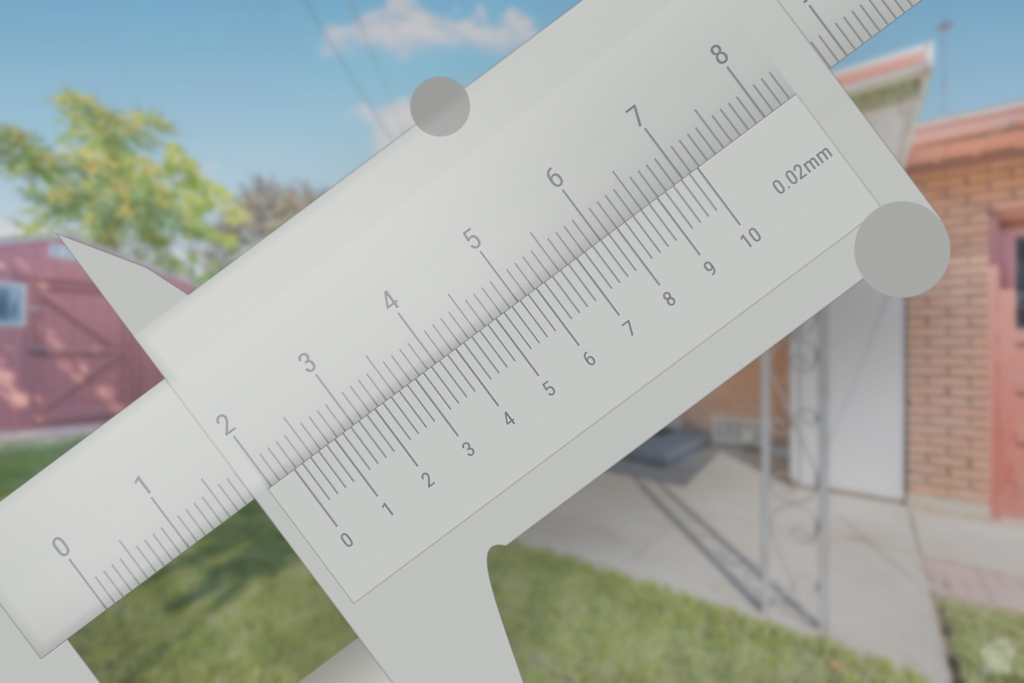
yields 22.8 mm
